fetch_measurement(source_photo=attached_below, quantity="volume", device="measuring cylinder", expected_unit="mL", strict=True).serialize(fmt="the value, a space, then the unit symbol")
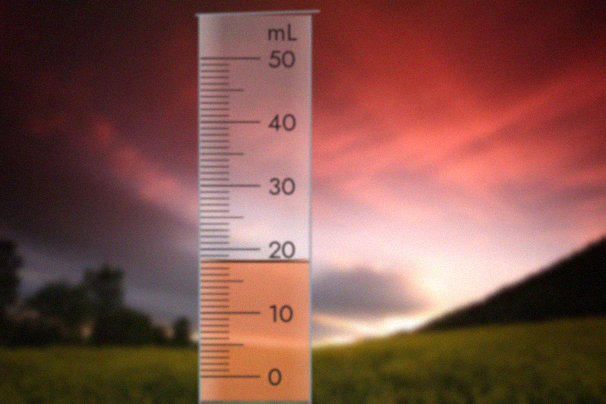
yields 18 mL
